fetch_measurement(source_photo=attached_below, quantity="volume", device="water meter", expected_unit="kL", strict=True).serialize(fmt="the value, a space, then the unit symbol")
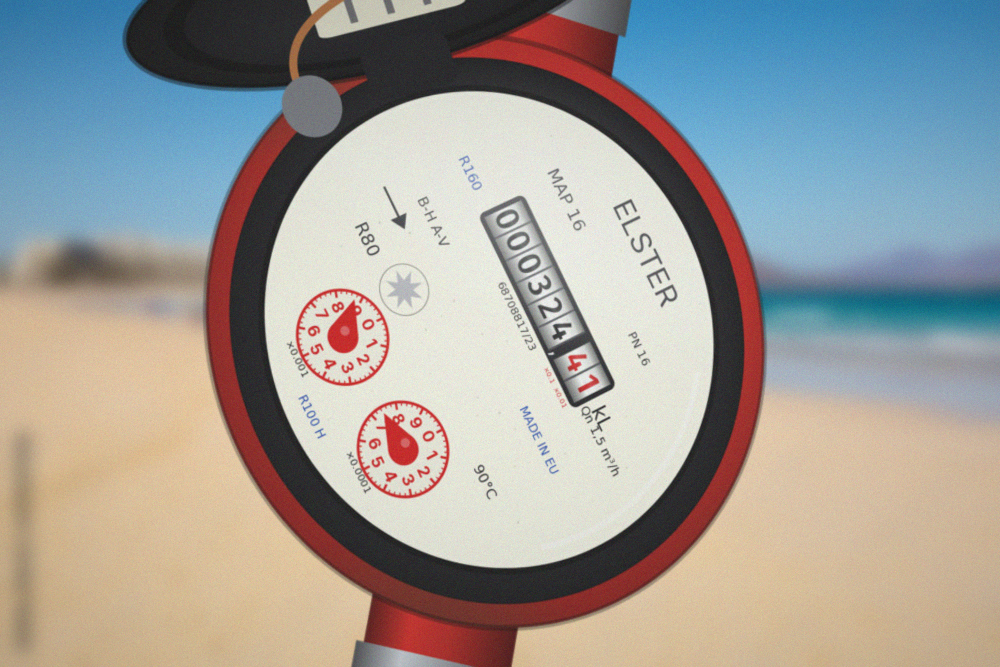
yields 324.4187 kL
